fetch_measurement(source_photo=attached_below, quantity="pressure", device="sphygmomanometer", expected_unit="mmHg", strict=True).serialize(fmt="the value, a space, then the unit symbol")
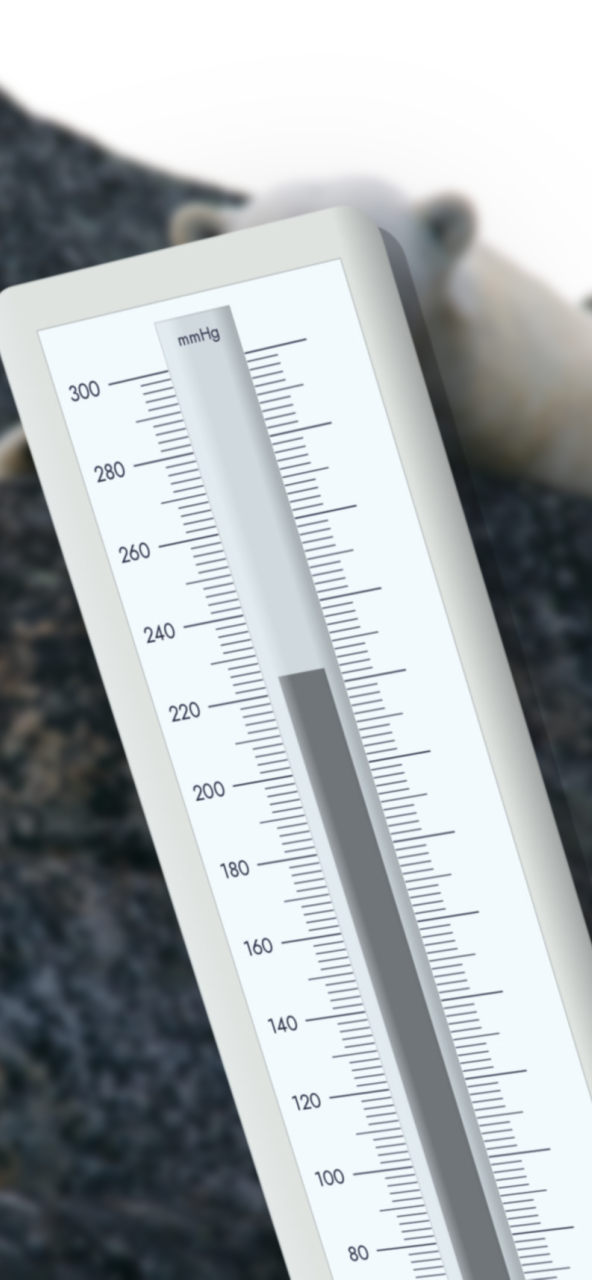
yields 224 mmHg
